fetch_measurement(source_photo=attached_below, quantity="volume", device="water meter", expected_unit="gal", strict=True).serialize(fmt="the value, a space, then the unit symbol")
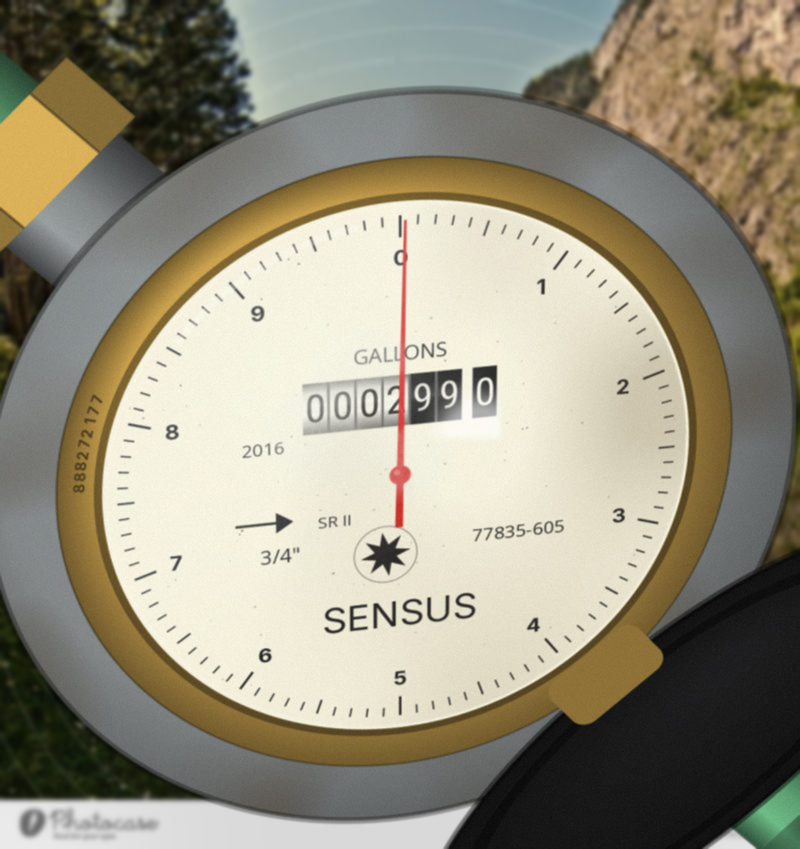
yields 2990.0 gal
